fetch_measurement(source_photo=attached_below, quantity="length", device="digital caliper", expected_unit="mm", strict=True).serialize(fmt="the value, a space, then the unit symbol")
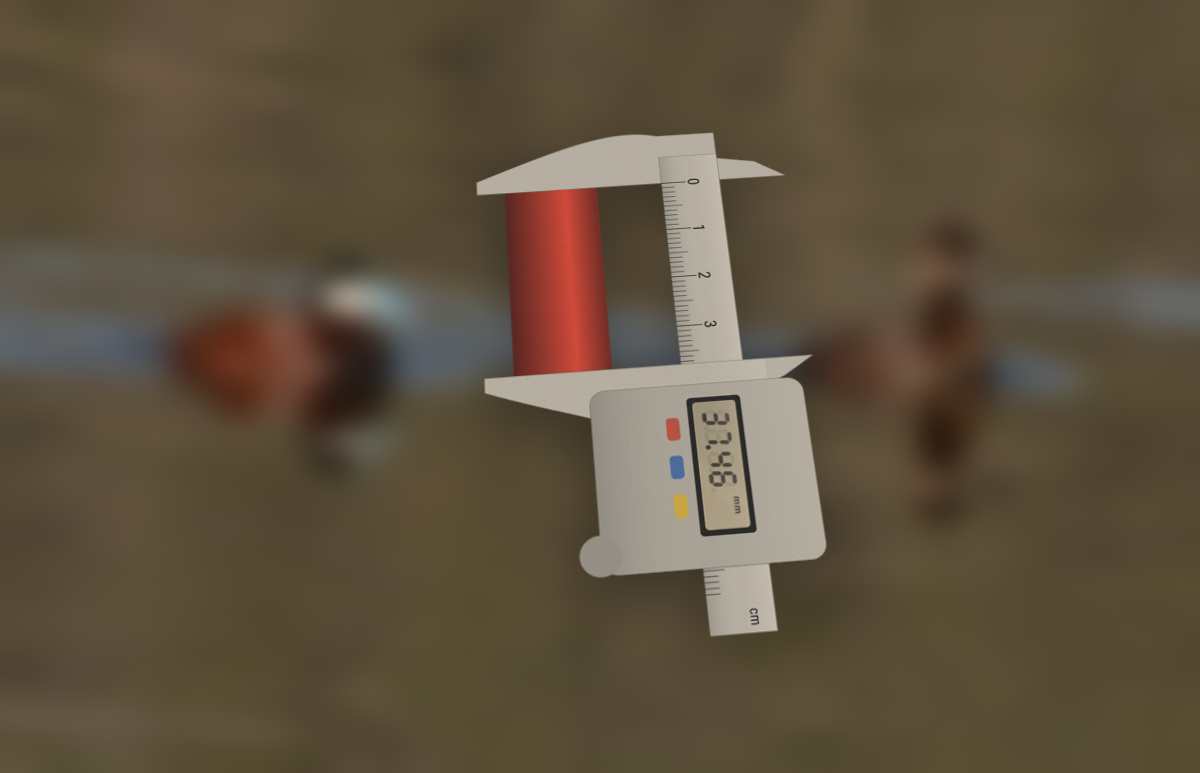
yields 37.46 mm
